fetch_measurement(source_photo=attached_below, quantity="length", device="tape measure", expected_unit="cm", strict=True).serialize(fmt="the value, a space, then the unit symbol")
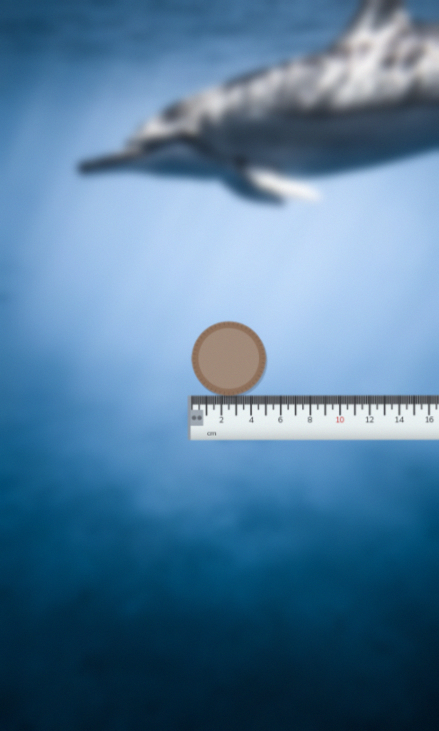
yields 5 cm
